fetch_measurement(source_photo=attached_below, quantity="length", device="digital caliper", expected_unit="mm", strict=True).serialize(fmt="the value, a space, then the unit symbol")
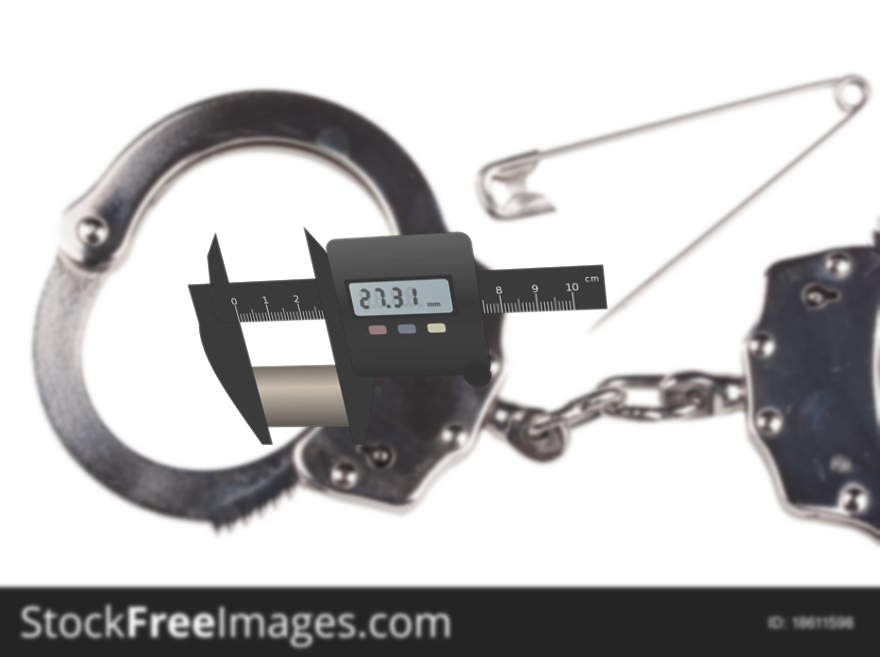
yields 27.31 mm
